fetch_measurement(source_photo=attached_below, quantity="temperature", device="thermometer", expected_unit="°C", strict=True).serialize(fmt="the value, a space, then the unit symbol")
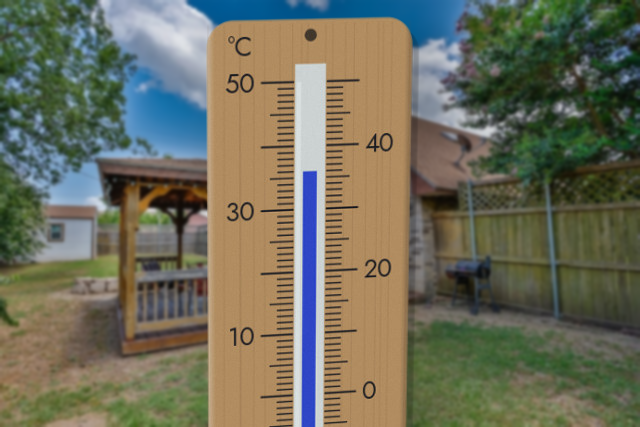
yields 36 °C
